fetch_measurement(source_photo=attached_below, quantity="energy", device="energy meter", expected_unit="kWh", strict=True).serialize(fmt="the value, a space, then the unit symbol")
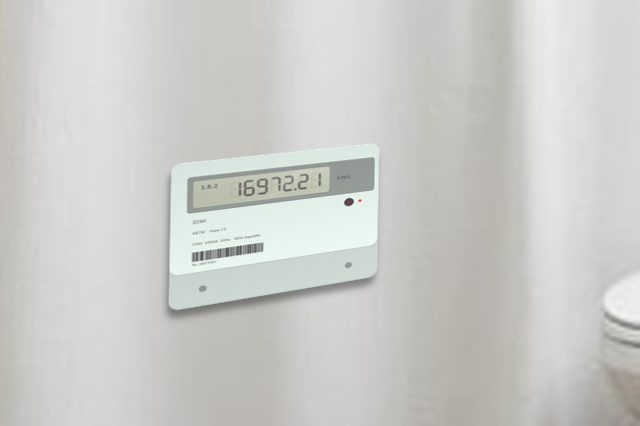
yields 16972.21 kWh
